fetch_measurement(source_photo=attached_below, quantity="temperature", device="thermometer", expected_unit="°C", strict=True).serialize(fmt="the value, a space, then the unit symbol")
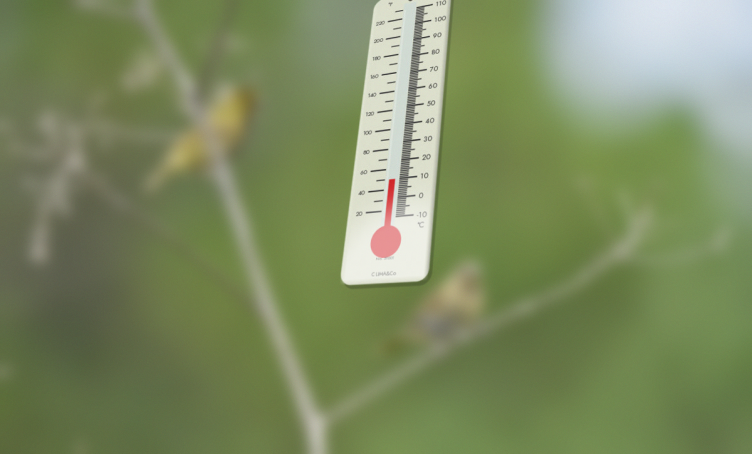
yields 10 °C
